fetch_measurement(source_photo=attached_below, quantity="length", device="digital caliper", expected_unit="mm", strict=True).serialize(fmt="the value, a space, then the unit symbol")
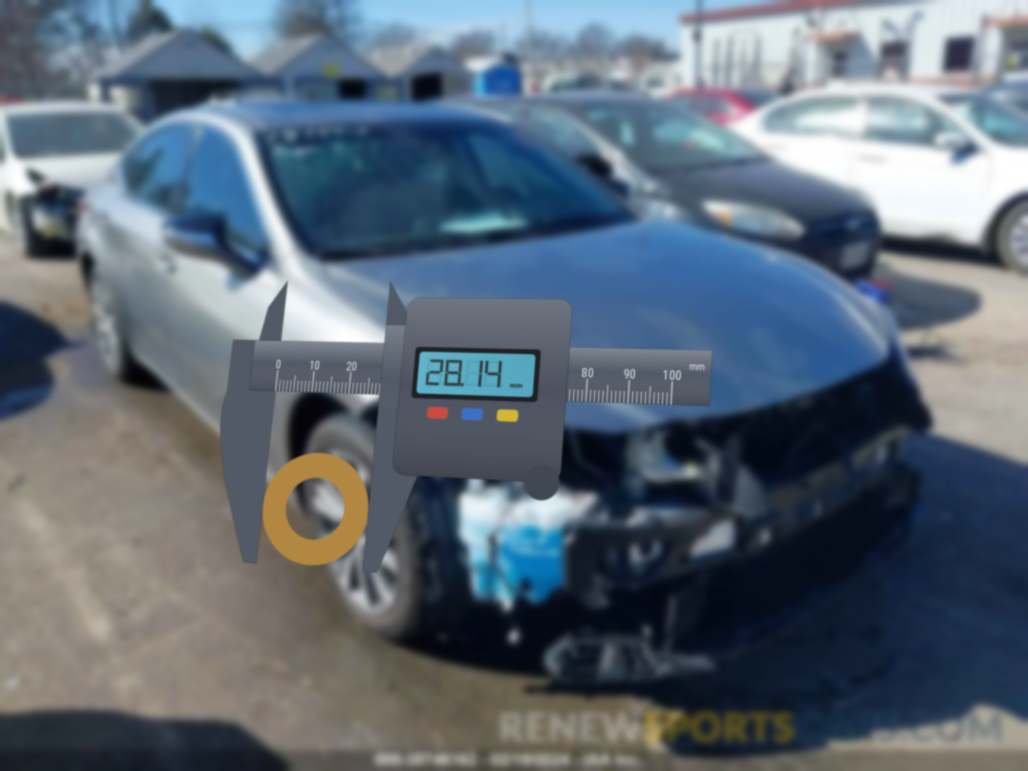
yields 28.14 mm
